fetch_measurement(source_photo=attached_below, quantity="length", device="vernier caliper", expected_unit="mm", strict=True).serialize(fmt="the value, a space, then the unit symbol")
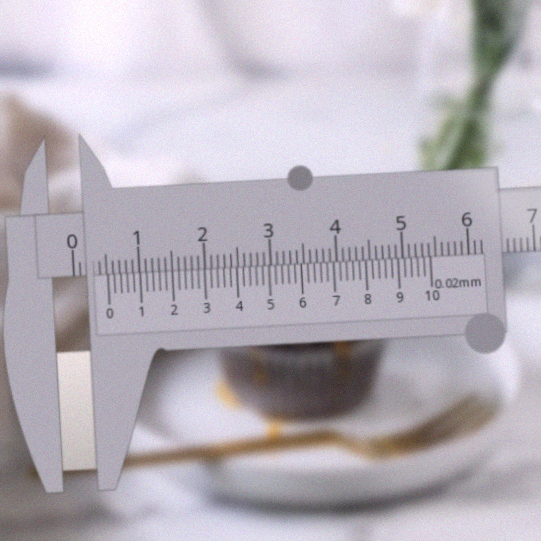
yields 5.2 mm
